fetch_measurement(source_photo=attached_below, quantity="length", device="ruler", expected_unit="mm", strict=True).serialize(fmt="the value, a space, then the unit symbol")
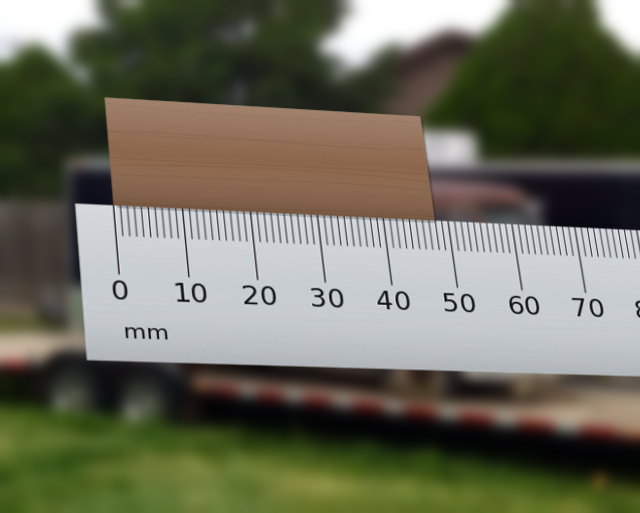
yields 48 mm
